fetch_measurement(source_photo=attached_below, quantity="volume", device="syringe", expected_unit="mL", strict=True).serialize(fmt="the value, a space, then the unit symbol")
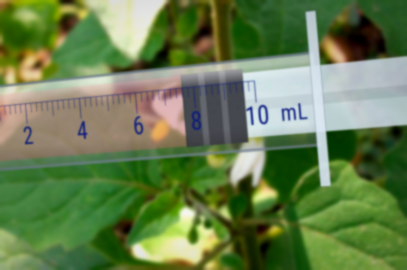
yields 7.6 mL
